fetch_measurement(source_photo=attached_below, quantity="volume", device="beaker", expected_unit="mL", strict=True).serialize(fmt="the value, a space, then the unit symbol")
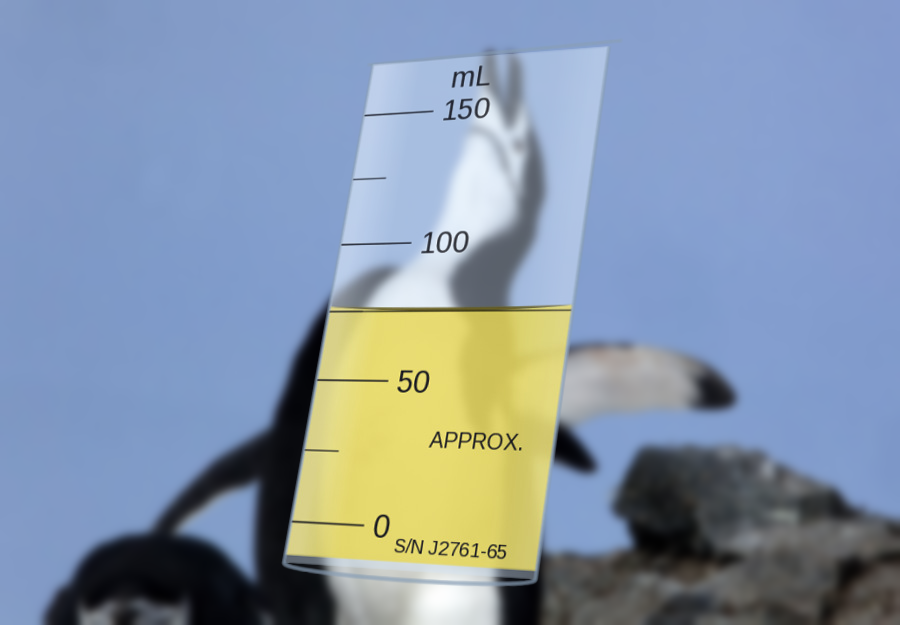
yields 75 mL
